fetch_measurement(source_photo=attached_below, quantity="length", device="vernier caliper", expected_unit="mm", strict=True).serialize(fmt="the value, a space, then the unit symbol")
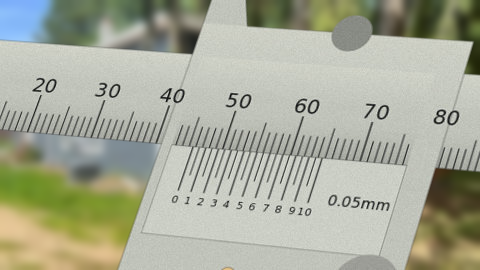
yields 45.6 mm
